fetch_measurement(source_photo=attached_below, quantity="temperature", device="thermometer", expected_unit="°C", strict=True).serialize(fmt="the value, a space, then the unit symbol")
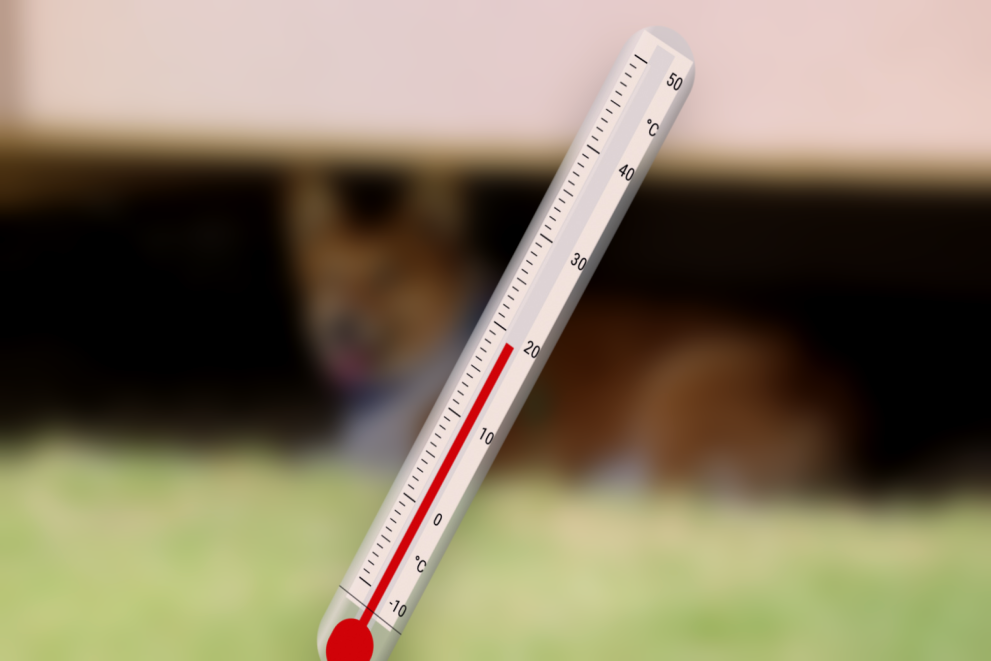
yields 19 °C
